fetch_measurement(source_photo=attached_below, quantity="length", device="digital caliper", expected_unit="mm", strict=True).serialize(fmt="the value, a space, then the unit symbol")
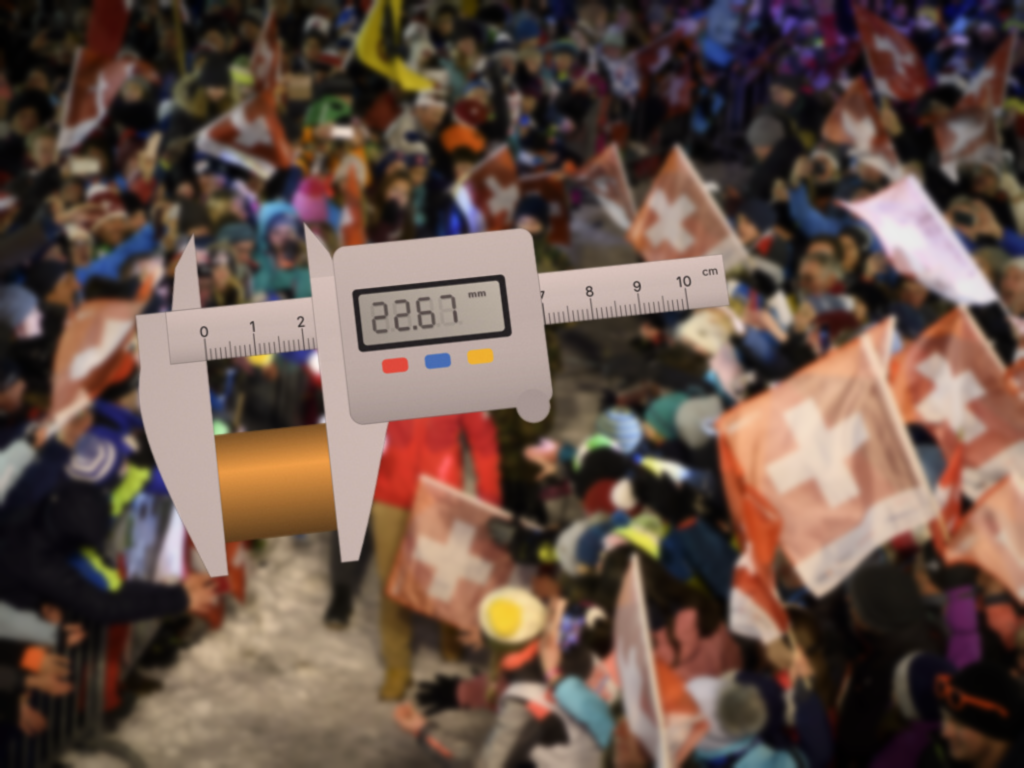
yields 22.67 mm
